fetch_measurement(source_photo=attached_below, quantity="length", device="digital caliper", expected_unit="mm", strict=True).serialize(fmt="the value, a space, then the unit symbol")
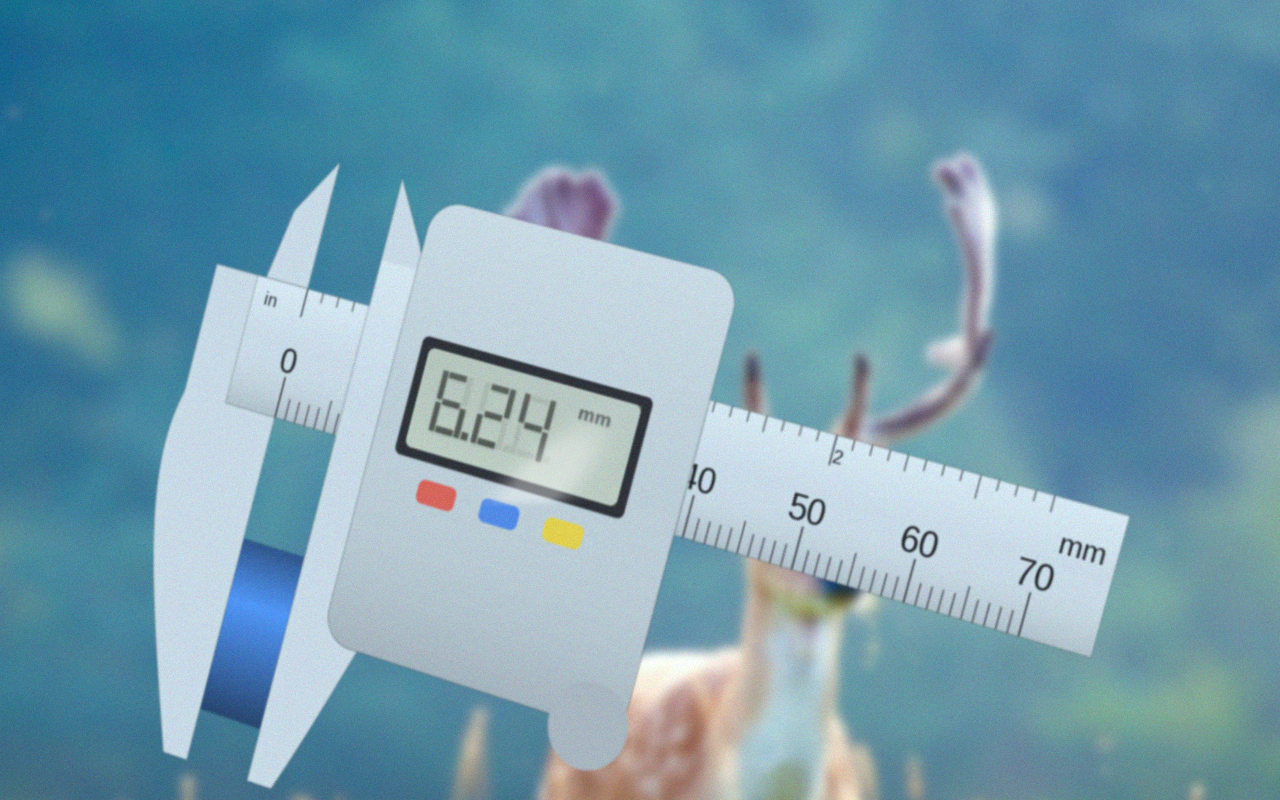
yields 6.24 mm
